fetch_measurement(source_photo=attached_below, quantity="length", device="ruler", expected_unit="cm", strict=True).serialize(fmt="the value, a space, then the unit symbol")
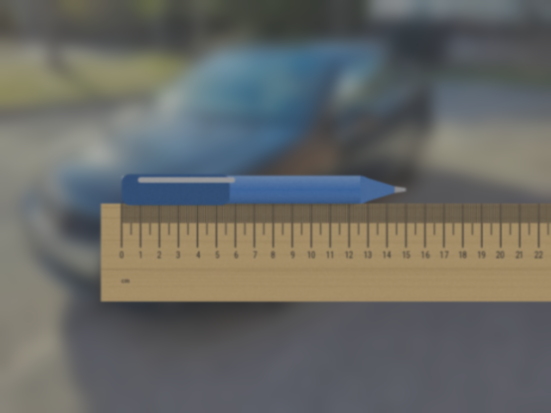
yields 15 cm
